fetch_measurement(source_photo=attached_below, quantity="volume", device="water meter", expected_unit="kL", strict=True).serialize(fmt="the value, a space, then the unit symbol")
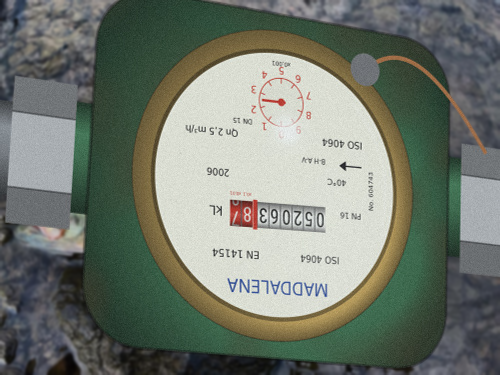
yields 52063.872 kL
